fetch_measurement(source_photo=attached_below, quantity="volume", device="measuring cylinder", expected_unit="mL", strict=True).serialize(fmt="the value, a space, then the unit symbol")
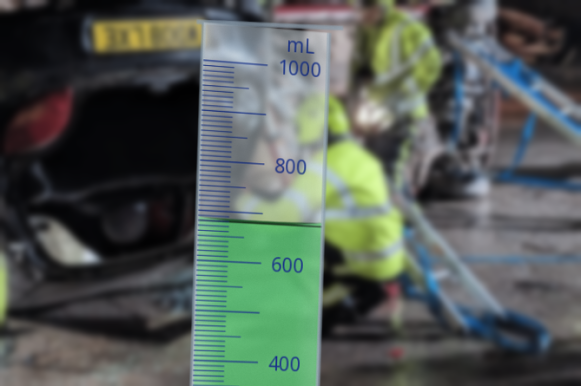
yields 680 mL
